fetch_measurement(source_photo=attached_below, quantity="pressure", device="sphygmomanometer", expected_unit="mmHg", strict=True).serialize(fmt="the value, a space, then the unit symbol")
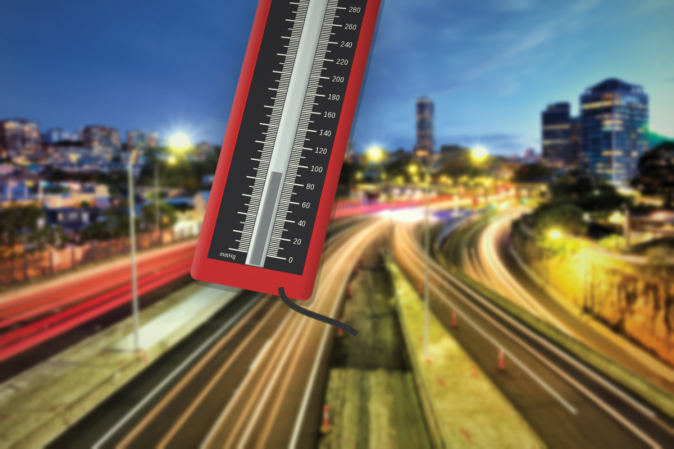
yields 90 mmHg
